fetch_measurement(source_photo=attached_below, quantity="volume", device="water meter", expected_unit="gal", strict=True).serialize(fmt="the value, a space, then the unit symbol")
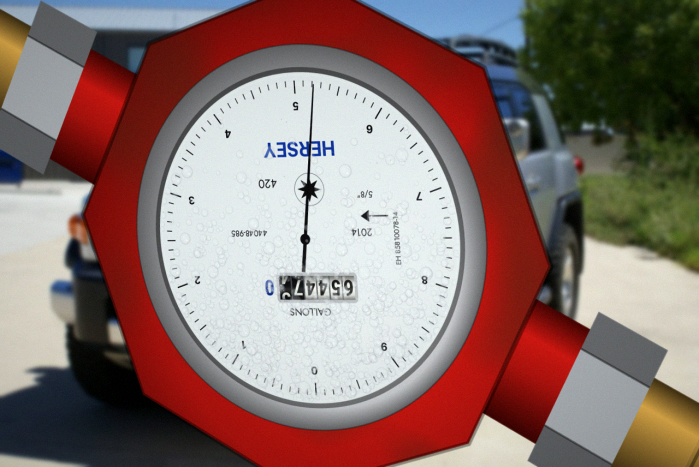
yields 6544735.2 gal
